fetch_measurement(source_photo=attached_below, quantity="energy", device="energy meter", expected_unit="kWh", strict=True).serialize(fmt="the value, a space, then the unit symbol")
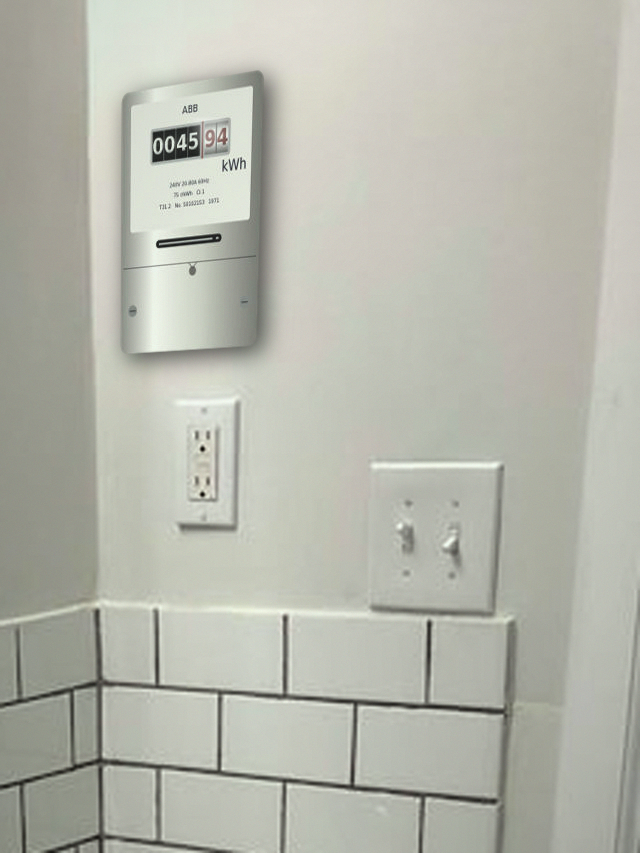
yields 45.94 kWh
